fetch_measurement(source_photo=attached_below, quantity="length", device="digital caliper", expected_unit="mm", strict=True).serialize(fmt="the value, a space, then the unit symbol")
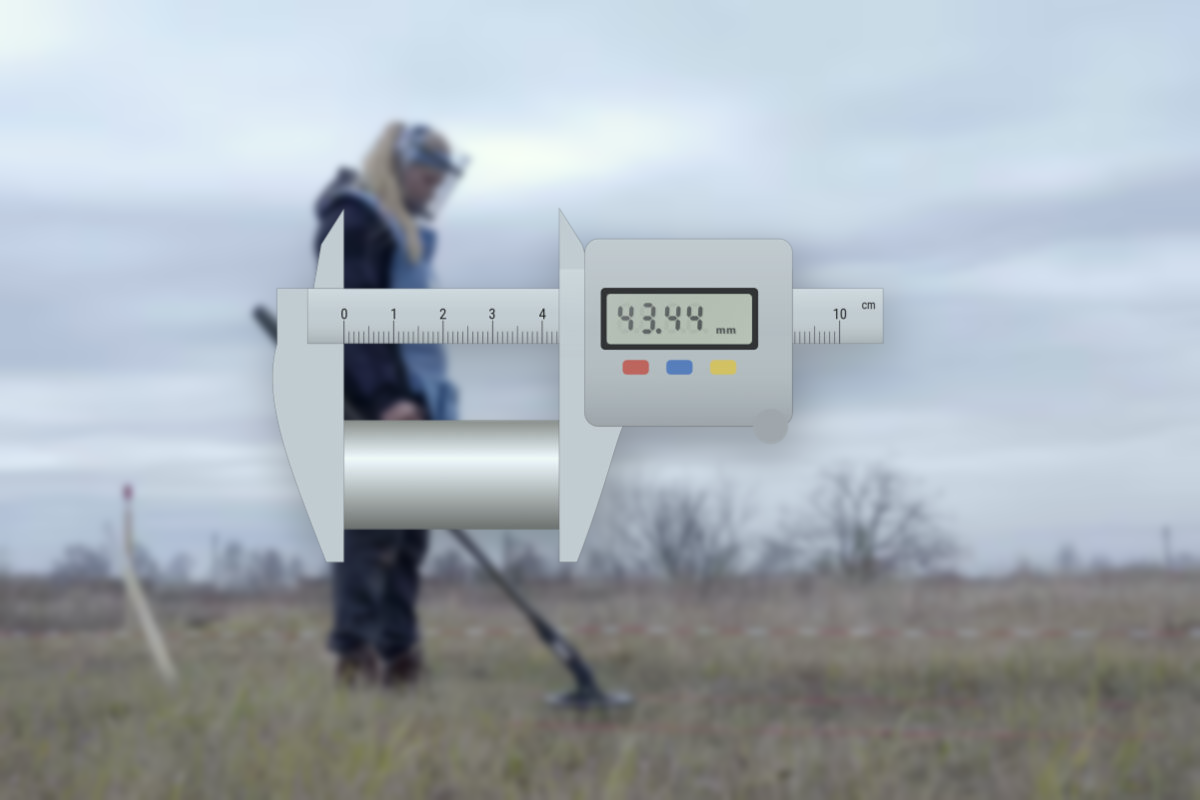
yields 43.44 mm
